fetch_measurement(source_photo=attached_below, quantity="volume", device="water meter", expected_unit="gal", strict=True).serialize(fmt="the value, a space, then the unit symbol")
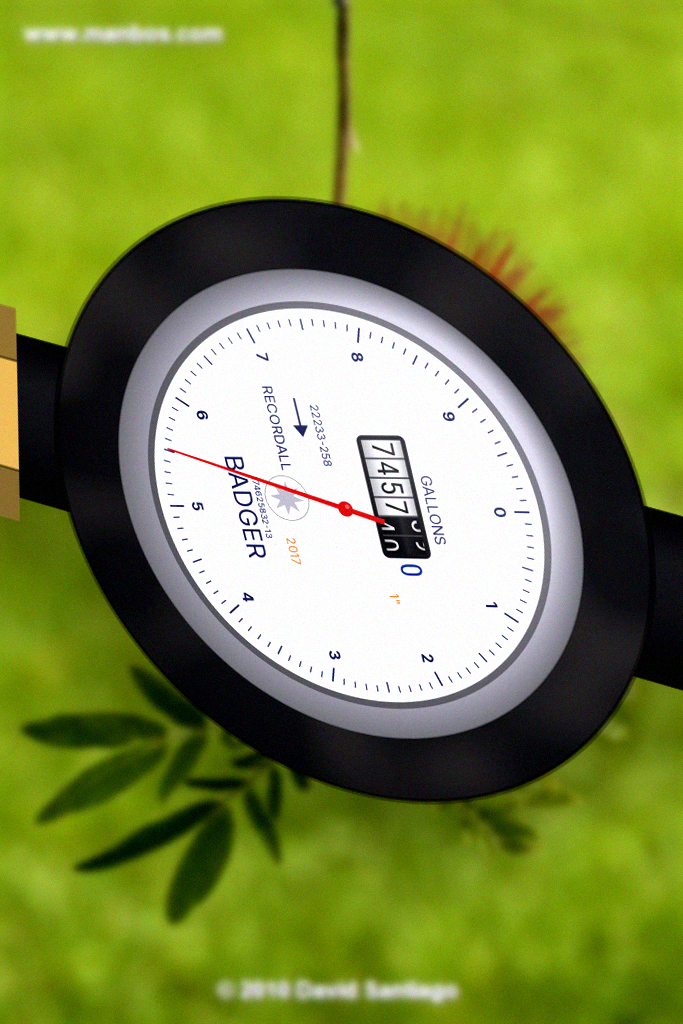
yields 7457395.5 gal
